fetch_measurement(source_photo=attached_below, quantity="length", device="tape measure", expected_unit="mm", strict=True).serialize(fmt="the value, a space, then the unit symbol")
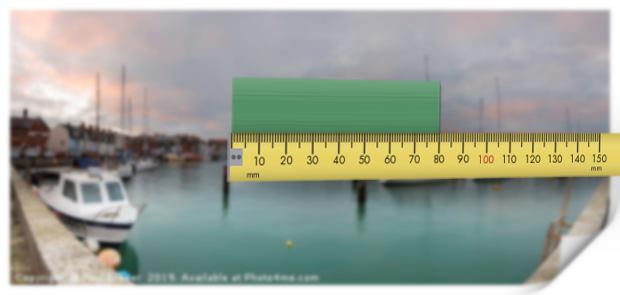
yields 80 mm
